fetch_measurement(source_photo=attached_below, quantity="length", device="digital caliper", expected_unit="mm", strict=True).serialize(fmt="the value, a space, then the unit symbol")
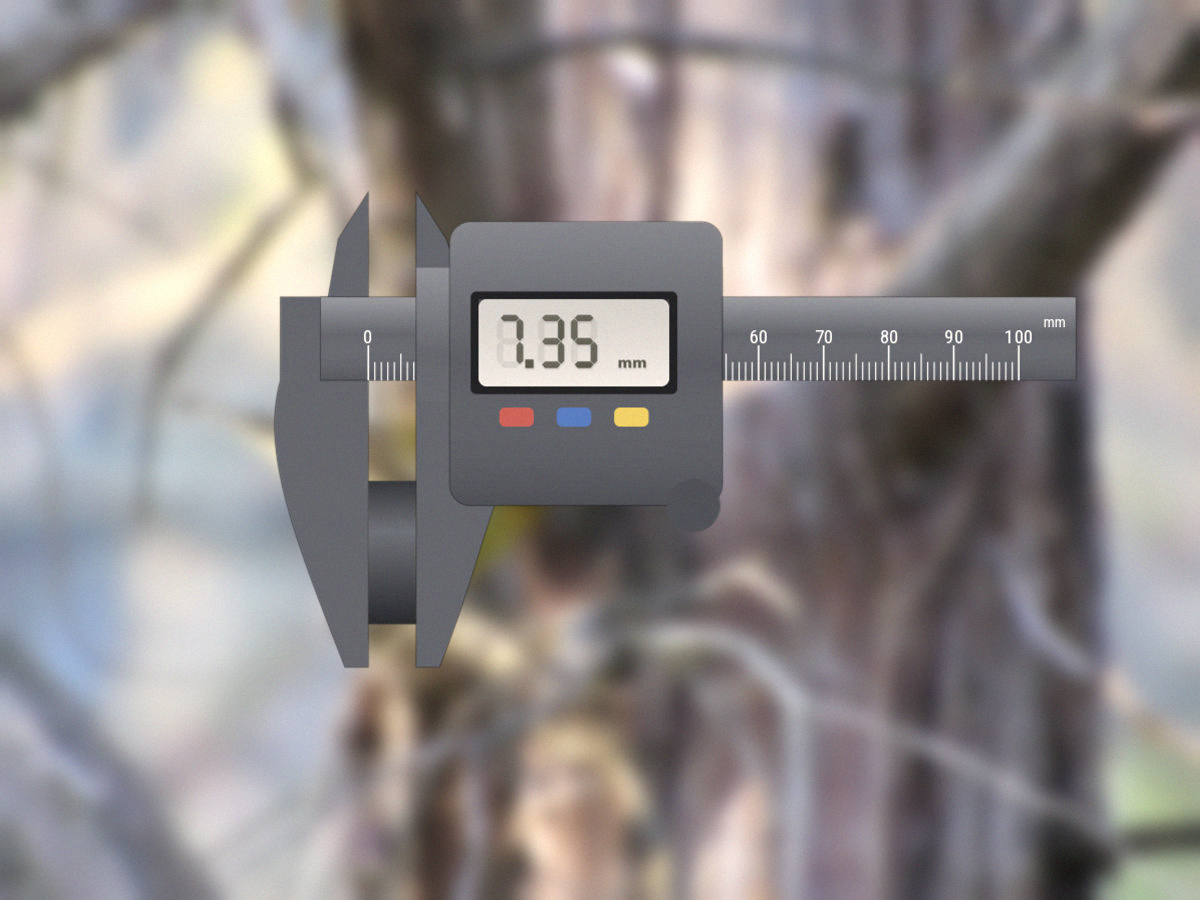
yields 7.35 mm
